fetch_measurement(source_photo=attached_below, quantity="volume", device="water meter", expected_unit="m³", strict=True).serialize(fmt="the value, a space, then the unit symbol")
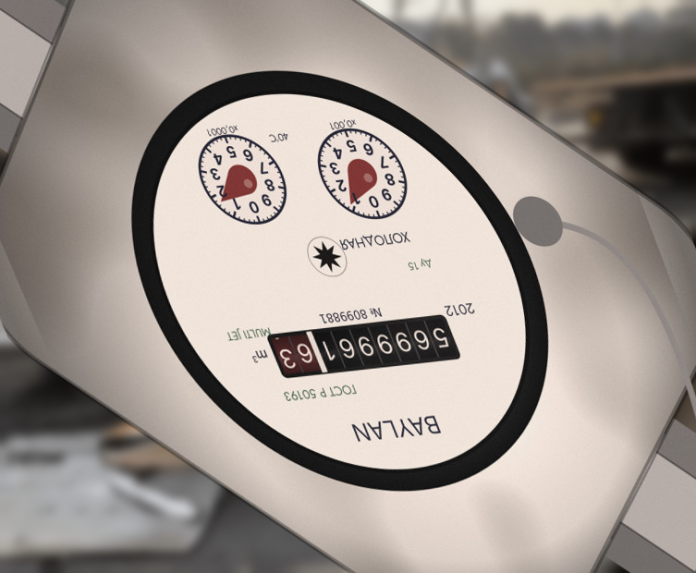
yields 5699961.6311 m³
